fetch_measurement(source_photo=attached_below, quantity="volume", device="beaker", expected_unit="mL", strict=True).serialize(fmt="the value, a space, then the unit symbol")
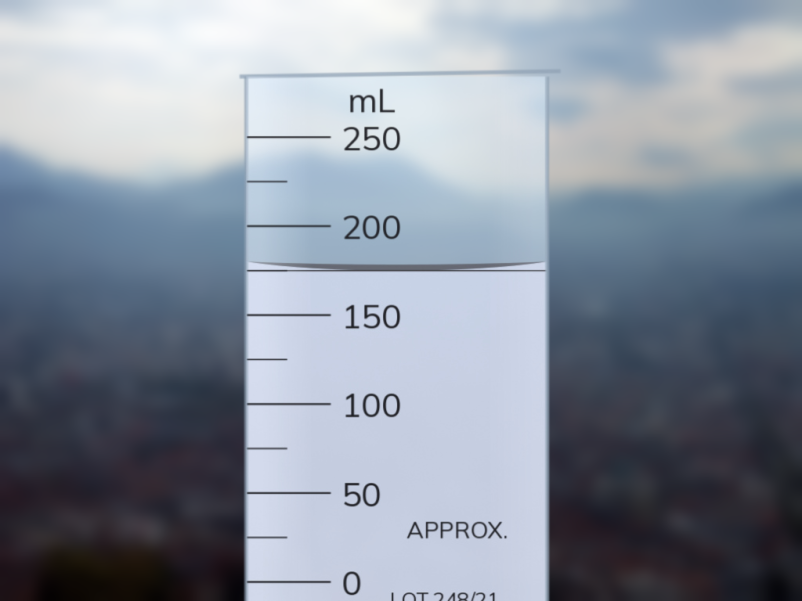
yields 175 mL
